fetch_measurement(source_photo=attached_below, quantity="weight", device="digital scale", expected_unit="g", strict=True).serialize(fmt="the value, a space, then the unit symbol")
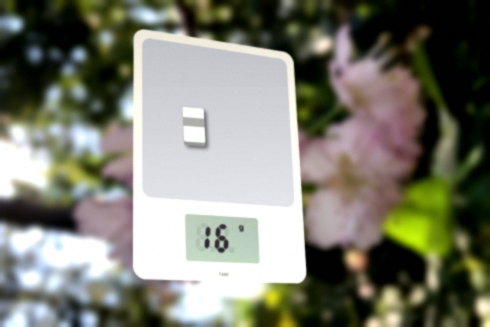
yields 16 g
